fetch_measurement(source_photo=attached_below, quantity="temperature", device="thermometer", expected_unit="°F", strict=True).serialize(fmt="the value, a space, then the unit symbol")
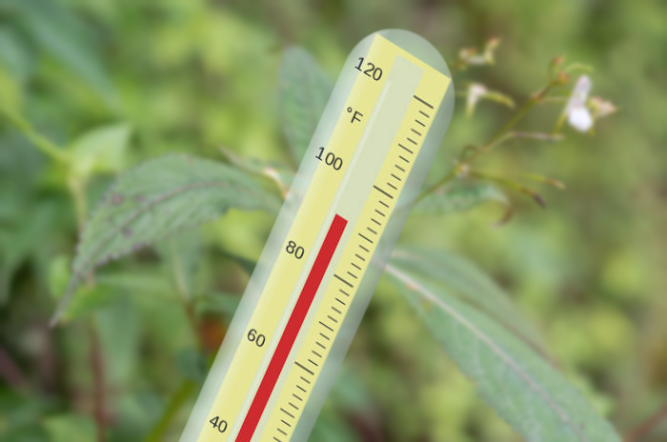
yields 91 °F
